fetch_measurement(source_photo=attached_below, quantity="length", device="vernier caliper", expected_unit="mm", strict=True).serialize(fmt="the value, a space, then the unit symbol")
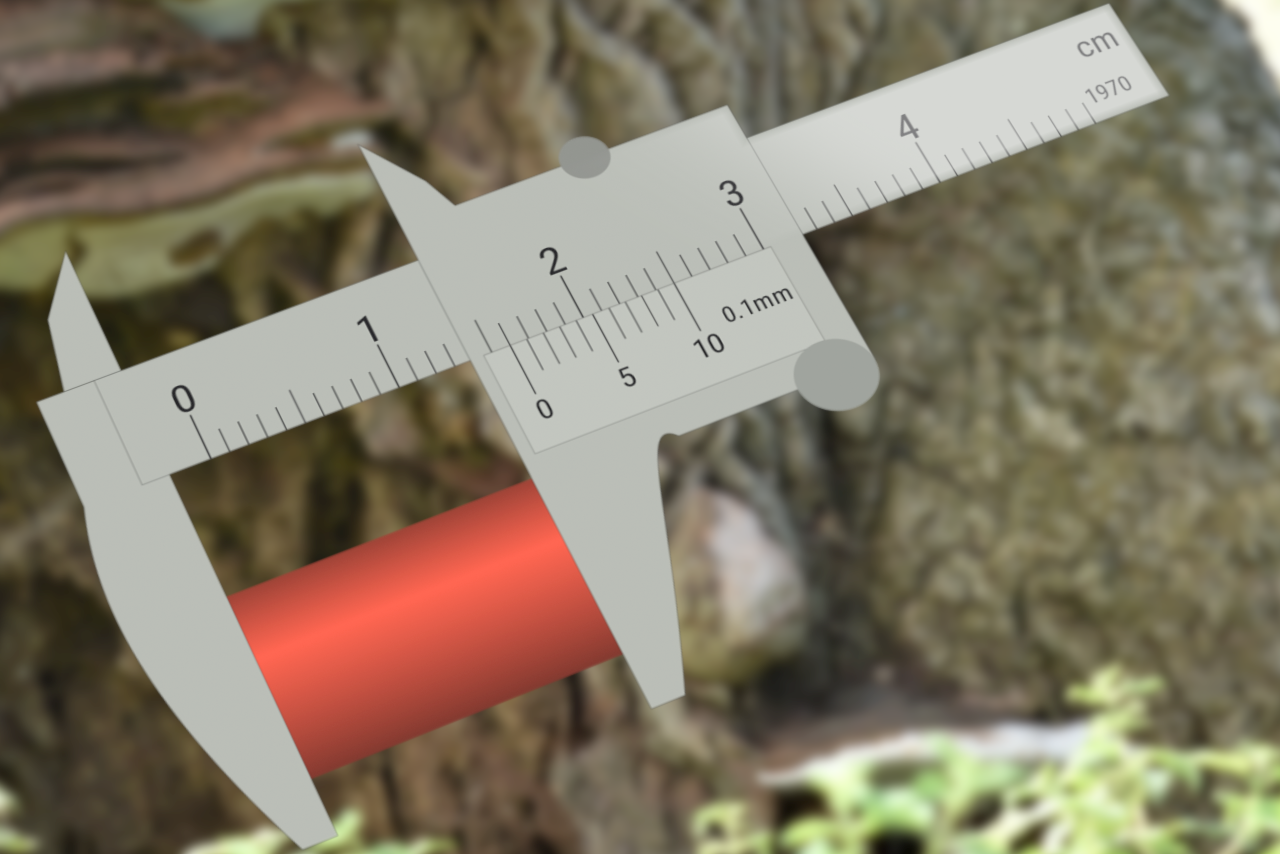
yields 16.0 mm
